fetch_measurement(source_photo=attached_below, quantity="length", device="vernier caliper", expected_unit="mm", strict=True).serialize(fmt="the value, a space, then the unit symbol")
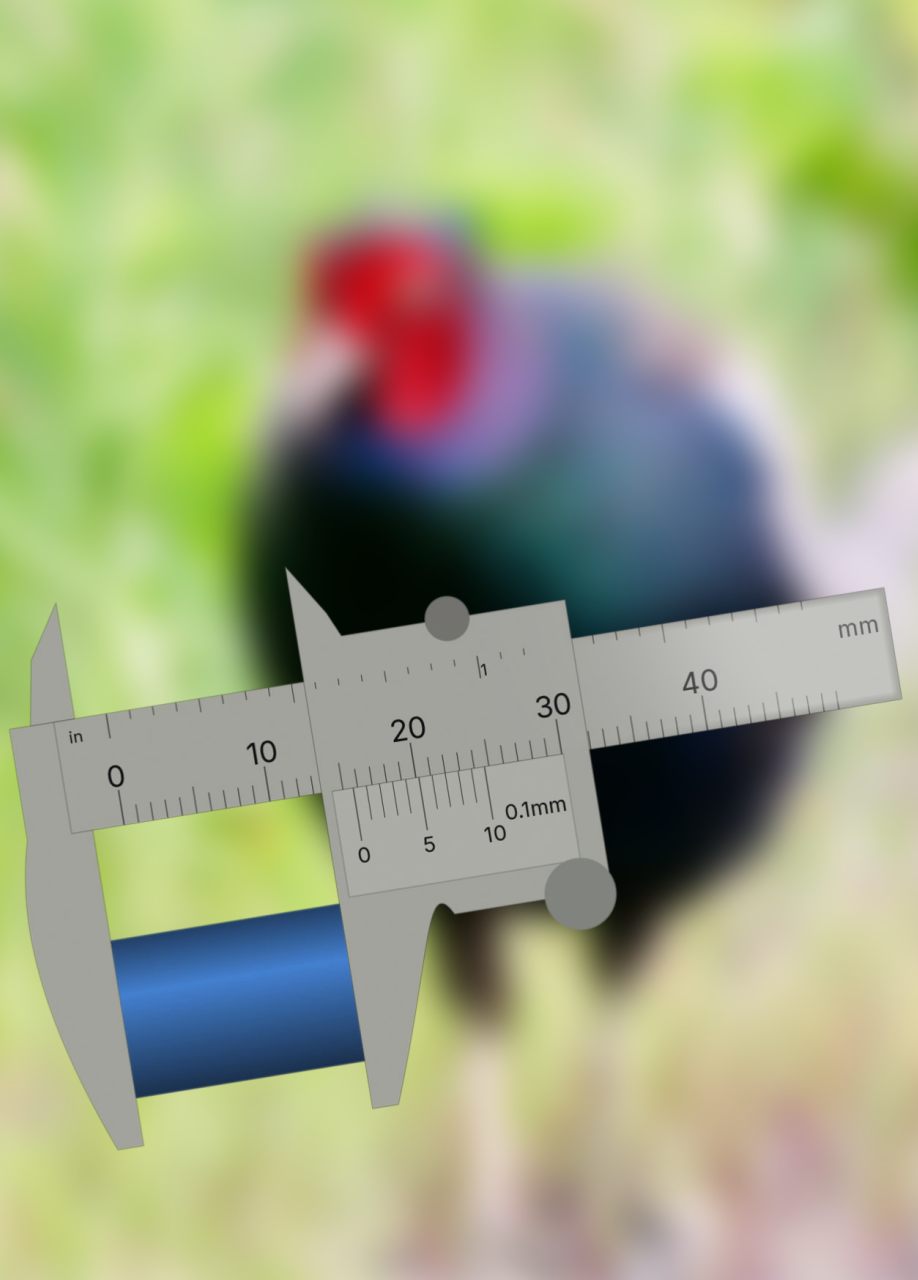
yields 15.7 mm
